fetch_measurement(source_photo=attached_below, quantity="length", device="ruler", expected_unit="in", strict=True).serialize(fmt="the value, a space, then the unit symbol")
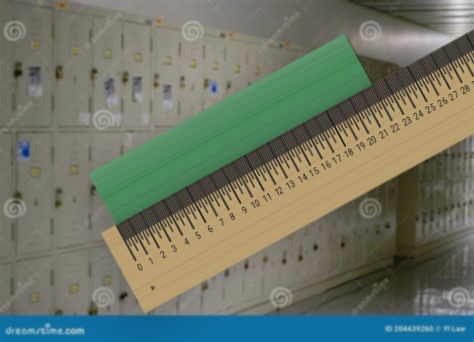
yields 22 in
